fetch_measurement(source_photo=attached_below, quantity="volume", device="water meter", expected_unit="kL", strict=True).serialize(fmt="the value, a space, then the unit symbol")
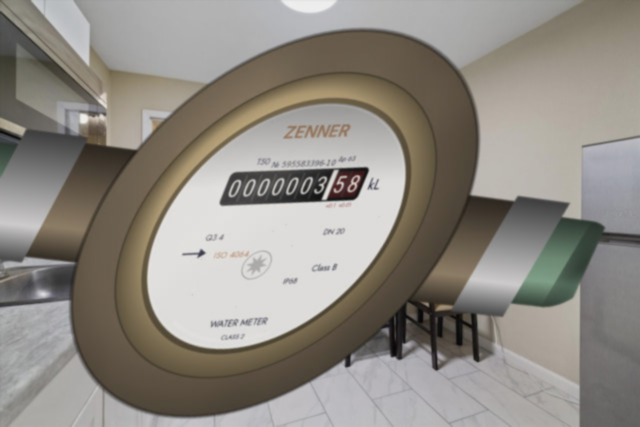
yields 3.58 kL
